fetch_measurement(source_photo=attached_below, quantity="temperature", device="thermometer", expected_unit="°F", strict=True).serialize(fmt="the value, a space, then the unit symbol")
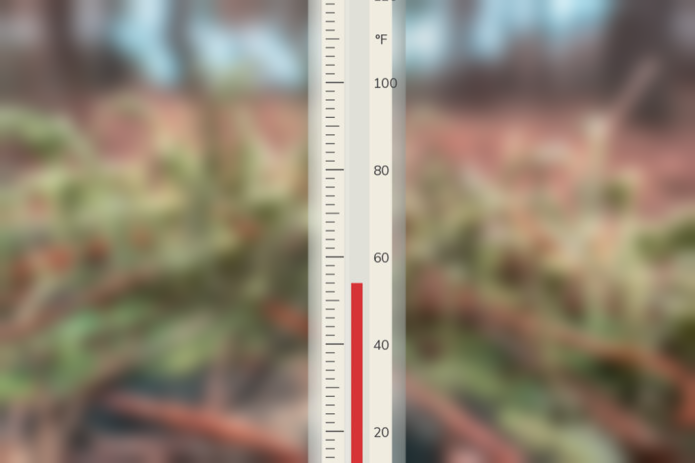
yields 54 °F
